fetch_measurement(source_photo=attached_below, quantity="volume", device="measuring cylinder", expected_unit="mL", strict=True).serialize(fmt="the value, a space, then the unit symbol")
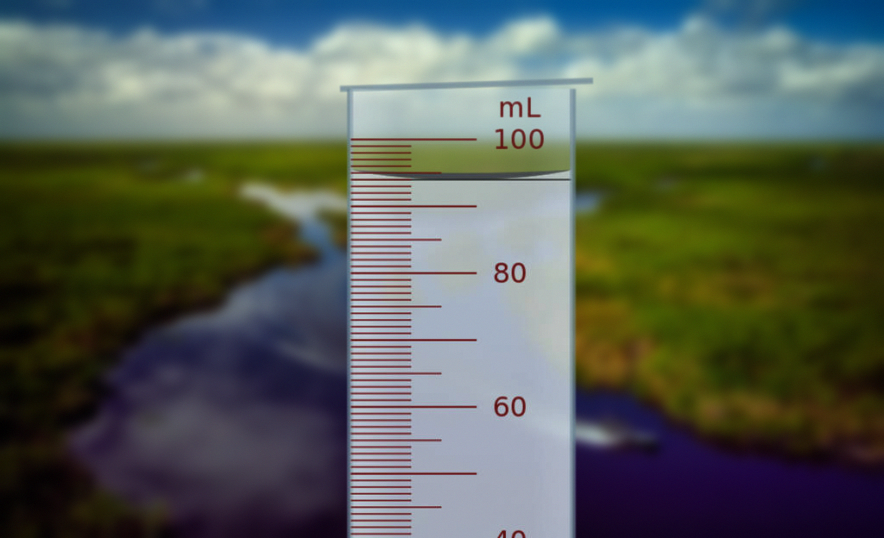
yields 94 mL
